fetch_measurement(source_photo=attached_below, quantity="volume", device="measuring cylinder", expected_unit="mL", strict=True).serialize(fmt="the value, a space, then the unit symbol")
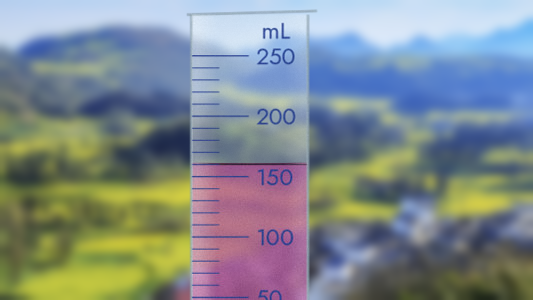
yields 160 mL
